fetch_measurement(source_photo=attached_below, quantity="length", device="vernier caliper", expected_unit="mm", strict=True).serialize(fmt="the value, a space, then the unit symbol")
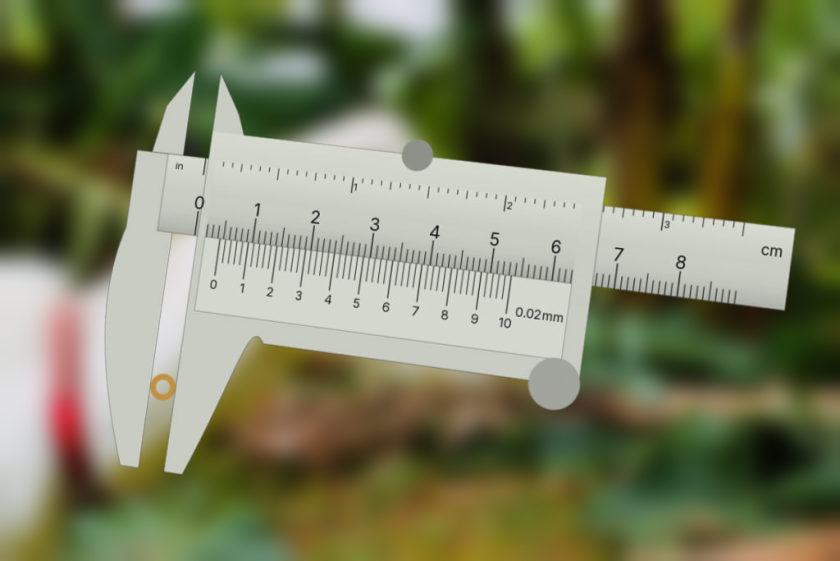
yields 4.4 mm
